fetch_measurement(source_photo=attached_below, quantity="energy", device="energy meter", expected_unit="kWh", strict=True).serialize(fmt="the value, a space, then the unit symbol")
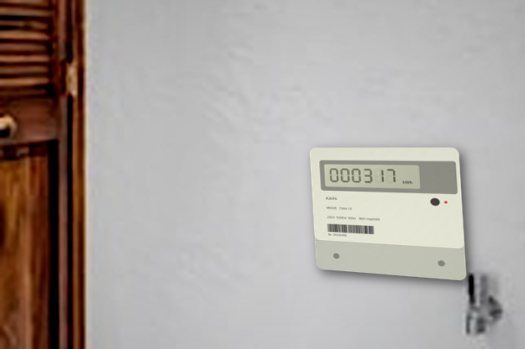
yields 317 kWh
